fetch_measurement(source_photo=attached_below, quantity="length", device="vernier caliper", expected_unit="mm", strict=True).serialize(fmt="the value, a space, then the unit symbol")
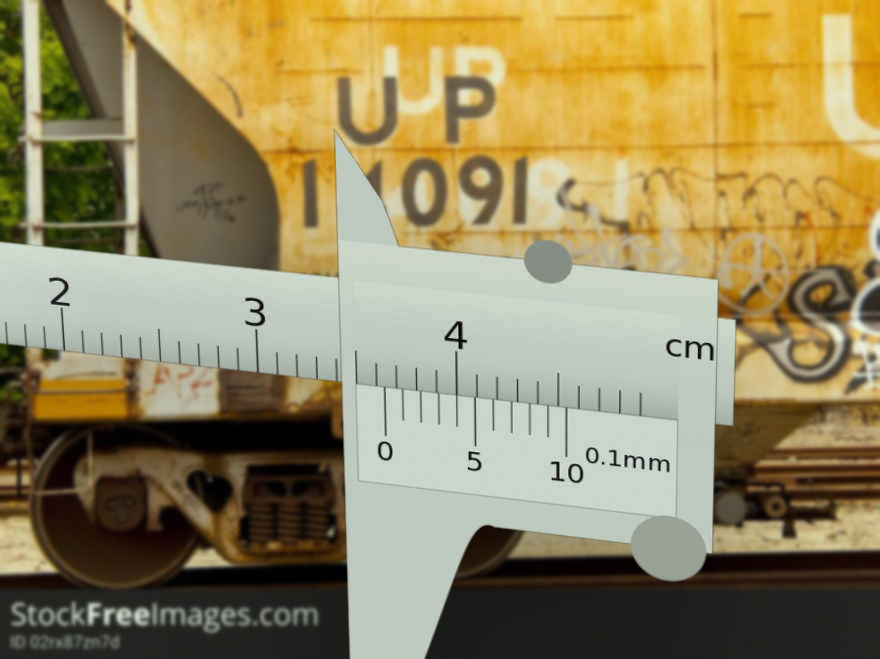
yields 36.4 mm
